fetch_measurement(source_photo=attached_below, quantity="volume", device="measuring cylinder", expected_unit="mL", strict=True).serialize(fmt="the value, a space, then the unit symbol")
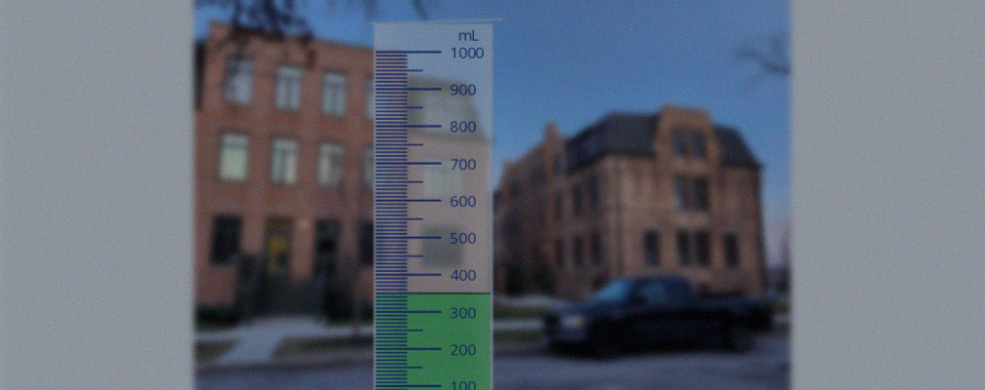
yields 350 mL
